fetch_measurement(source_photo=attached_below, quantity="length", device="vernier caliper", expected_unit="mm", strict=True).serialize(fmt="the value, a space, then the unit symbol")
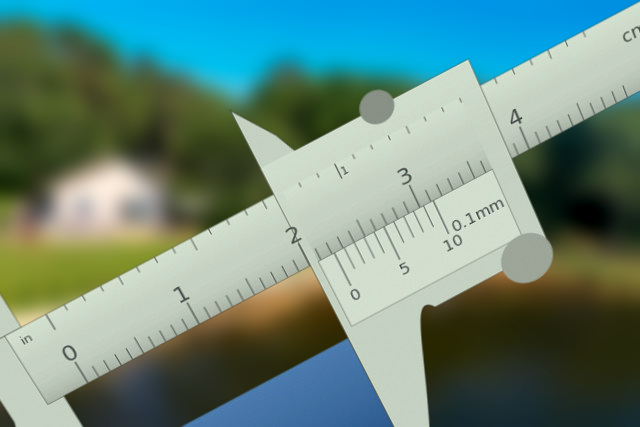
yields 22.2 mm
